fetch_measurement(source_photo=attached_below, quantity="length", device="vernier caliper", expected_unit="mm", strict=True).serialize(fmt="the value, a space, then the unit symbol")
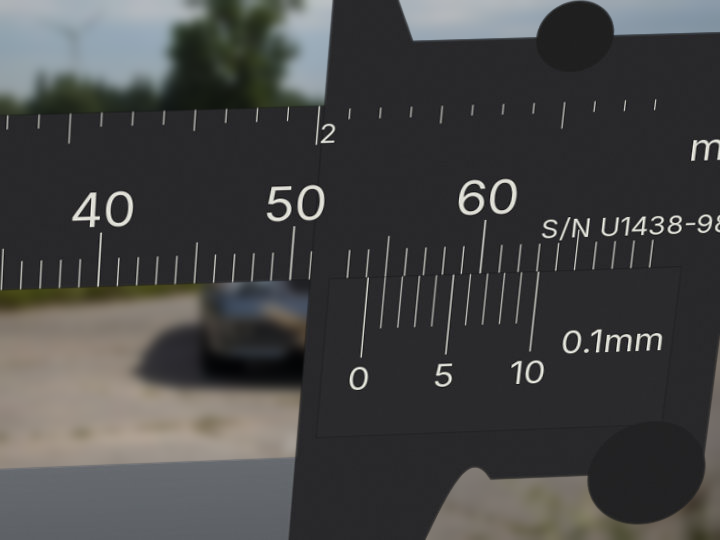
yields 54.1 mm
